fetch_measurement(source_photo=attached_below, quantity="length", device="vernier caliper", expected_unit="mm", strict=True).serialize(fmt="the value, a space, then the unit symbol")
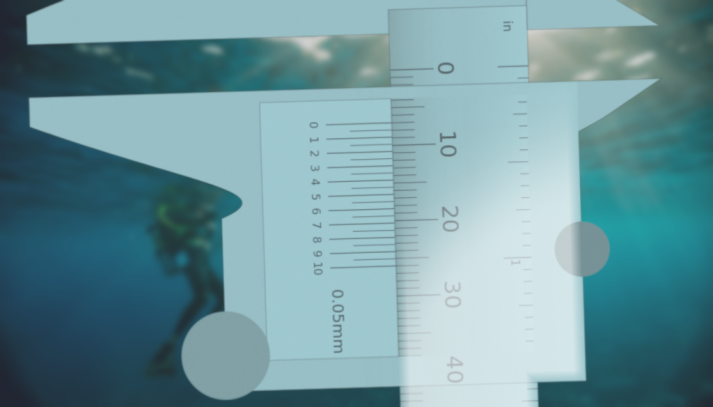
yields 7.0 mm
